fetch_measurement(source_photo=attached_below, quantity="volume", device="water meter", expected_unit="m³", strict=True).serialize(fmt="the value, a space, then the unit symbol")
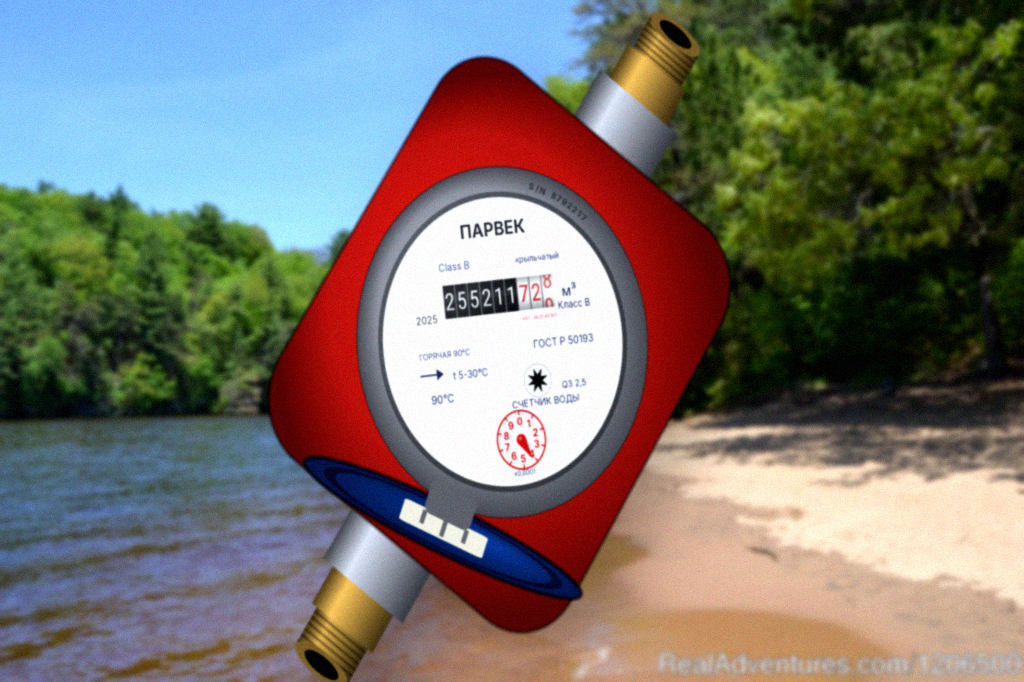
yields 255211.7284 m³
